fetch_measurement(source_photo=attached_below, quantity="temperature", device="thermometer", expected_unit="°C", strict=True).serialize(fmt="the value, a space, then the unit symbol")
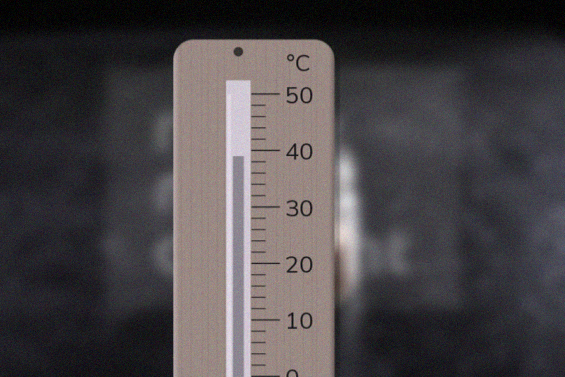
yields 39 °C
